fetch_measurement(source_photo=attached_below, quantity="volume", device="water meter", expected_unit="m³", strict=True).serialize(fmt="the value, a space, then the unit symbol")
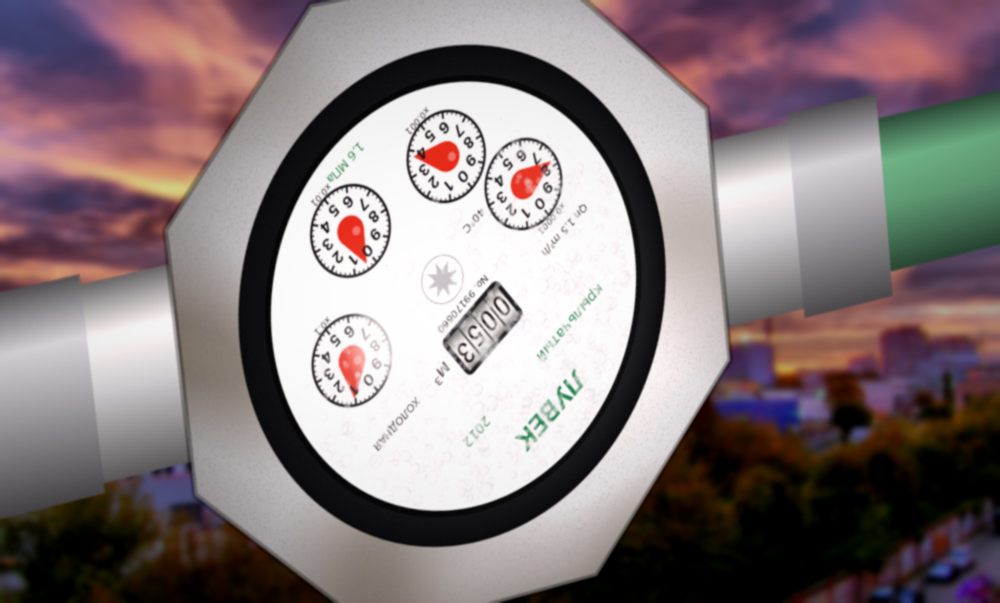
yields 53.1037 m³
